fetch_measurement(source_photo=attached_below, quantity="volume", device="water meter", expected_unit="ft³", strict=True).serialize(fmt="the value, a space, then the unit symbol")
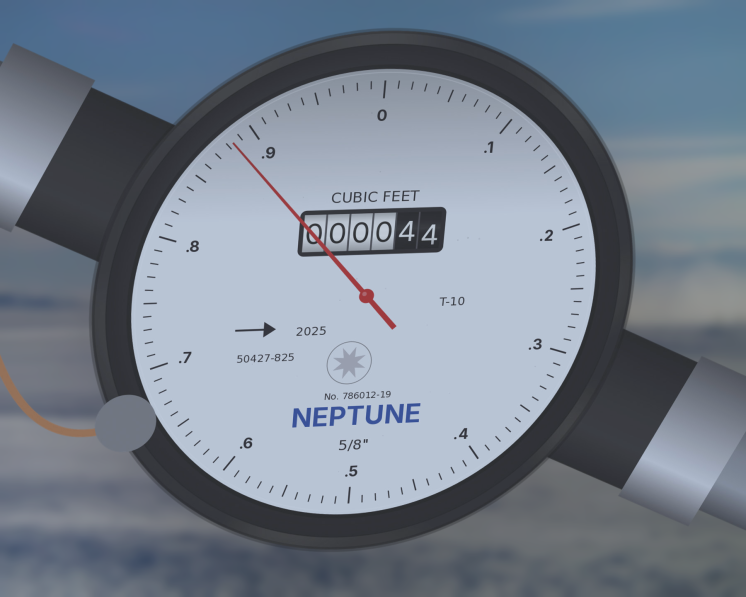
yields 43.88 ft³
